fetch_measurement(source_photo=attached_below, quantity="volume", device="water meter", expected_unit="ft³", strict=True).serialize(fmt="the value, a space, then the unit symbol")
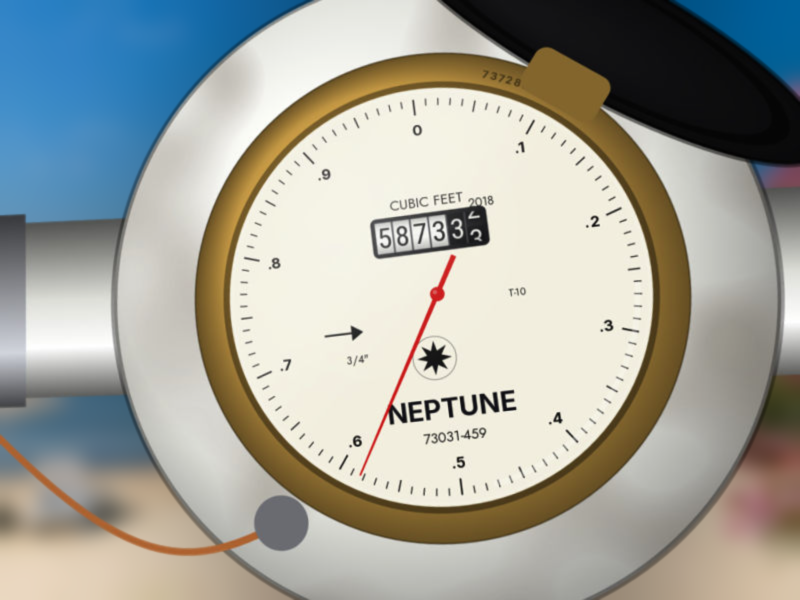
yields 587332.58 ft³
